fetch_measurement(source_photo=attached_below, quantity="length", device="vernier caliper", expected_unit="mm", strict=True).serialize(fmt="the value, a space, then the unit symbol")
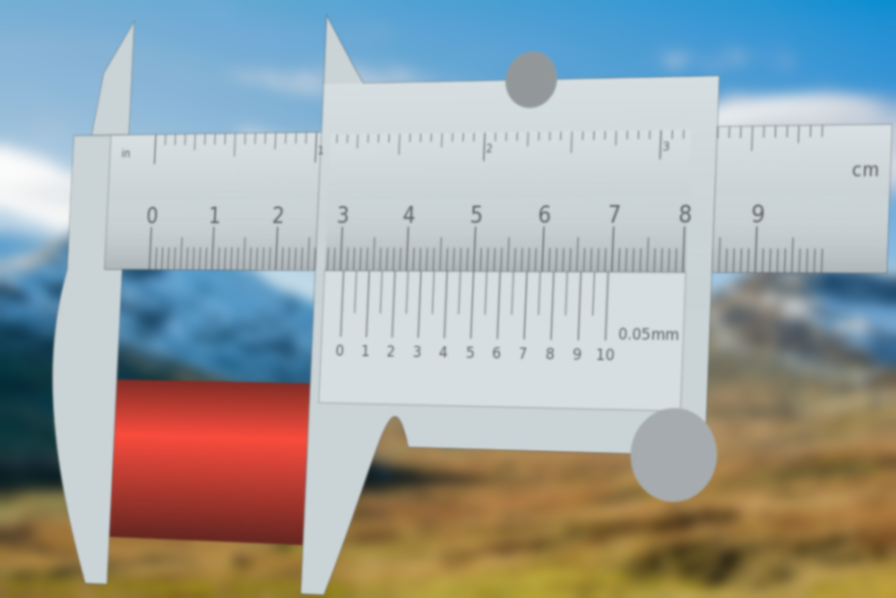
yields 30.5 mm
